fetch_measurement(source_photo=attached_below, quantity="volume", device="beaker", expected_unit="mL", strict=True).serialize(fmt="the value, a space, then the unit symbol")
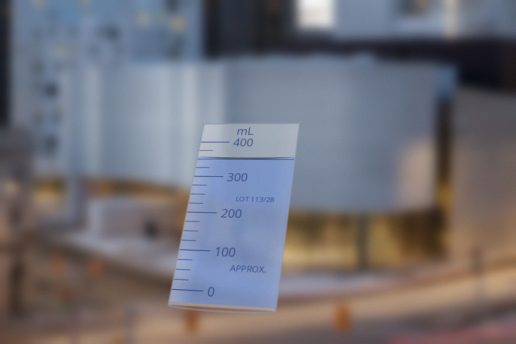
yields 350 mL
